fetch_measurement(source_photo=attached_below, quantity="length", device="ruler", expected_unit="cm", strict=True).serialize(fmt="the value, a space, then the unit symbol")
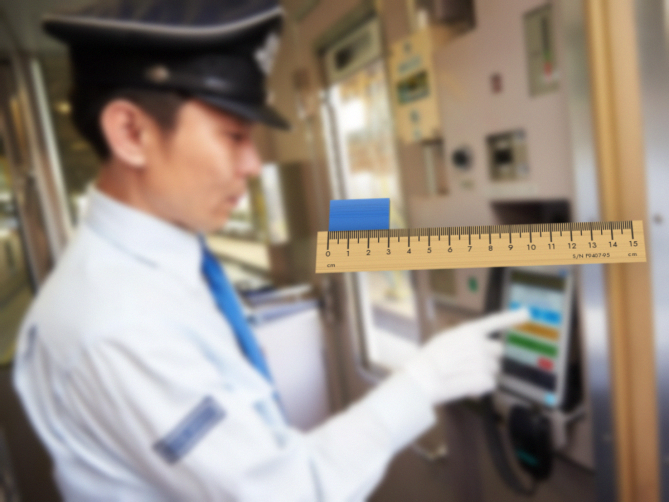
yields 3 cm
